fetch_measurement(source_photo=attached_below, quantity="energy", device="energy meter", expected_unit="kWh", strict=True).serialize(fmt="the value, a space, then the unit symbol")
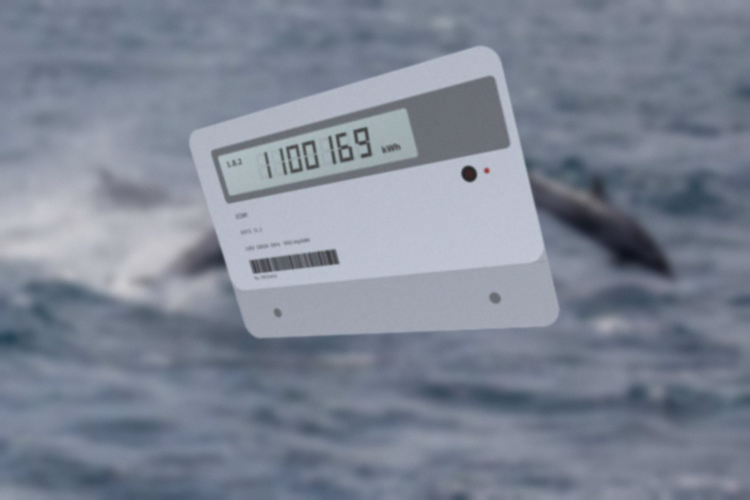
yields 1100169 kWh
